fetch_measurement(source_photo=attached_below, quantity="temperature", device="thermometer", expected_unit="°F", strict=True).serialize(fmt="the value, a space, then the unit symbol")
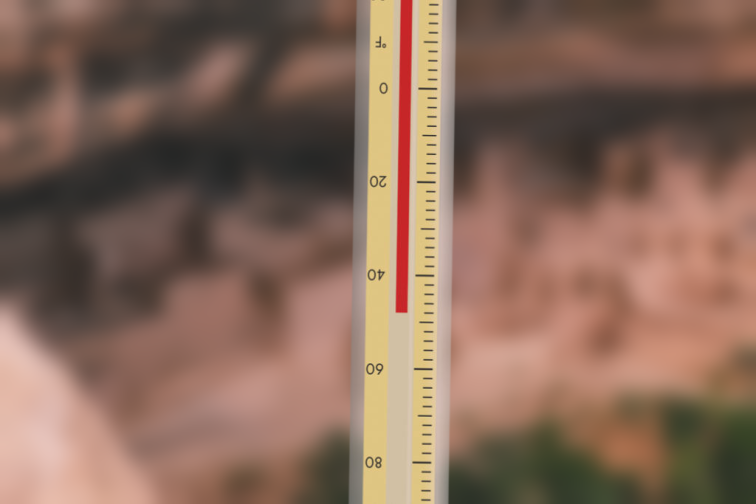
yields 48 °F
